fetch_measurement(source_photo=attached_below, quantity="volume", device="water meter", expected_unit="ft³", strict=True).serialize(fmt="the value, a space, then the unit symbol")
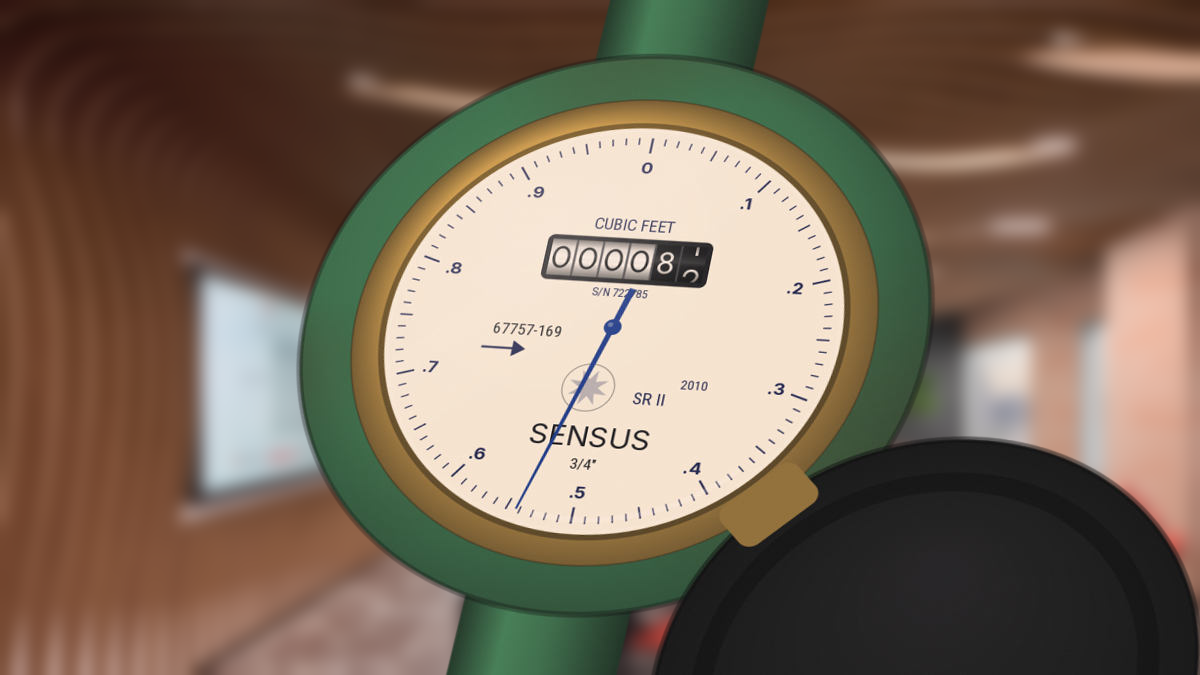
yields 81.54 ft³
